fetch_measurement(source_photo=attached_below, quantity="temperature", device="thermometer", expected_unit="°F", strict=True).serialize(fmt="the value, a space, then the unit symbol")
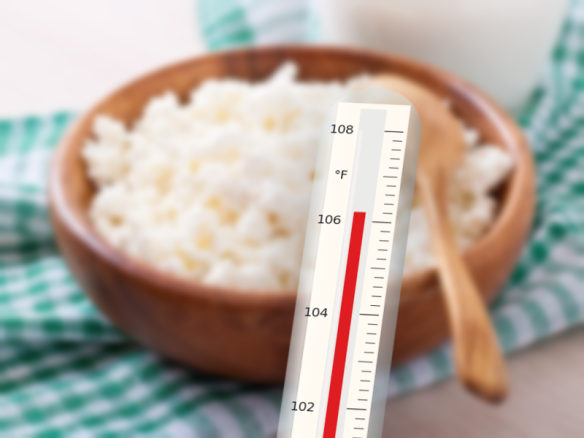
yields 106.2 °F
